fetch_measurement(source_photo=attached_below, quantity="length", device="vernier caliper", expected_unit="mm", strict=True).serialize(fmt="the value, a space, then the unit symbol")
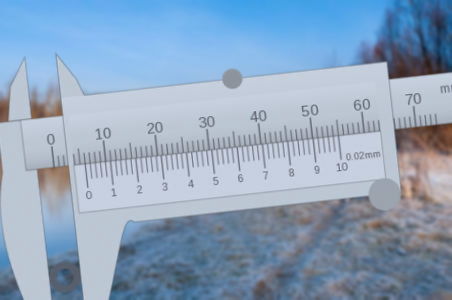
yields 6.0 mm
